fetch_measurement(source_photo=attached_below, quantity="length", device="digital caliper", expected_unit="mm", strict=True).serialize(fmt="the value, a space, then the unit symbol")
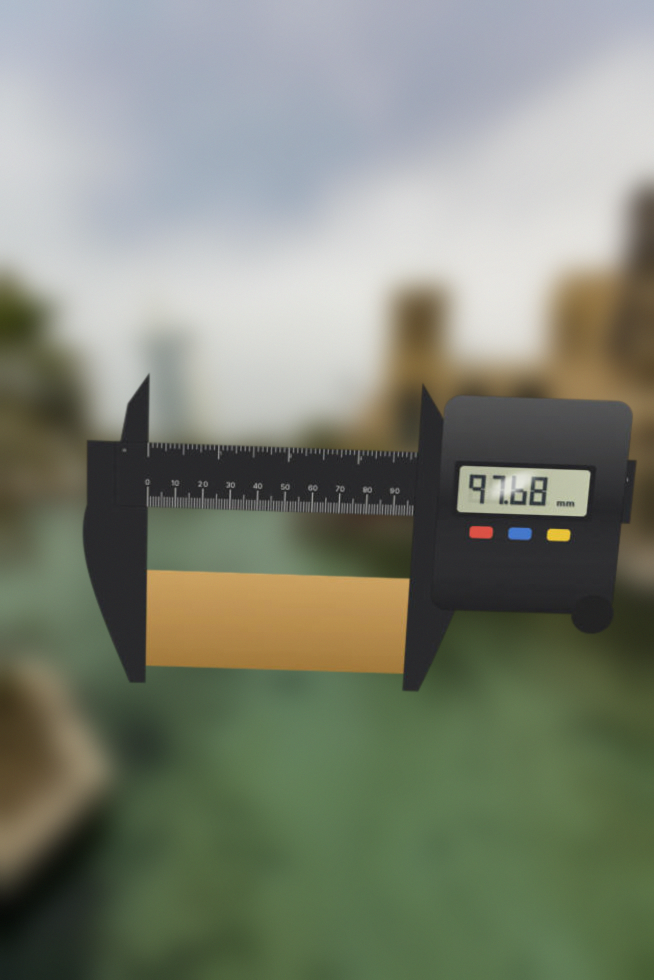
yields 97.68 mm
